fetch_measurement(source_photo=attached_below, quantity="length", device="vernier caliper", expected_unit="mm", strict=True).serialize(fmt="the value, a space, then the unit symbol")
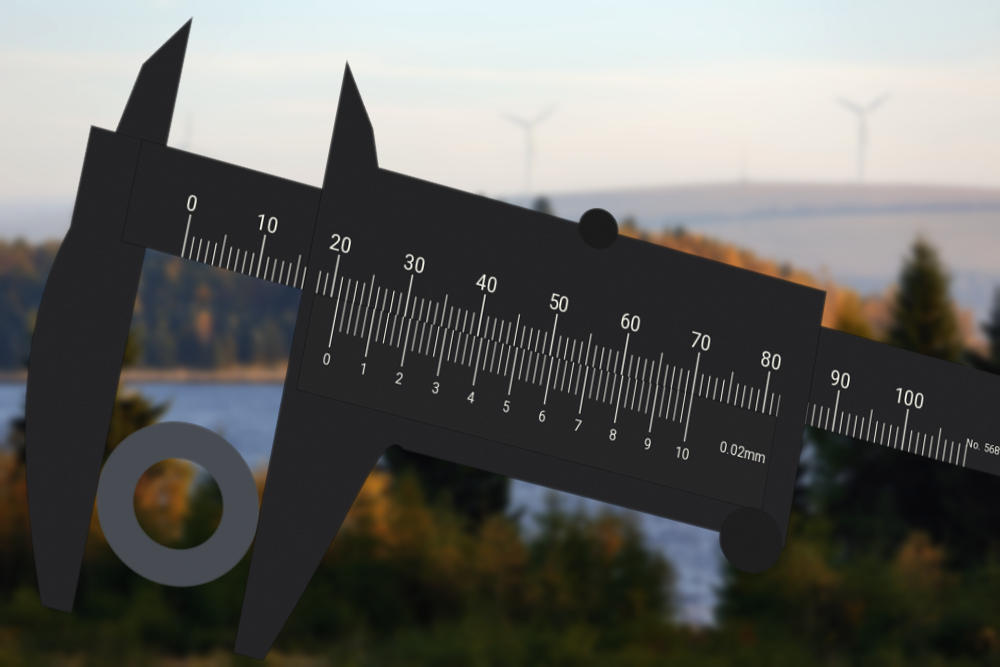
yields 21.0 mm
